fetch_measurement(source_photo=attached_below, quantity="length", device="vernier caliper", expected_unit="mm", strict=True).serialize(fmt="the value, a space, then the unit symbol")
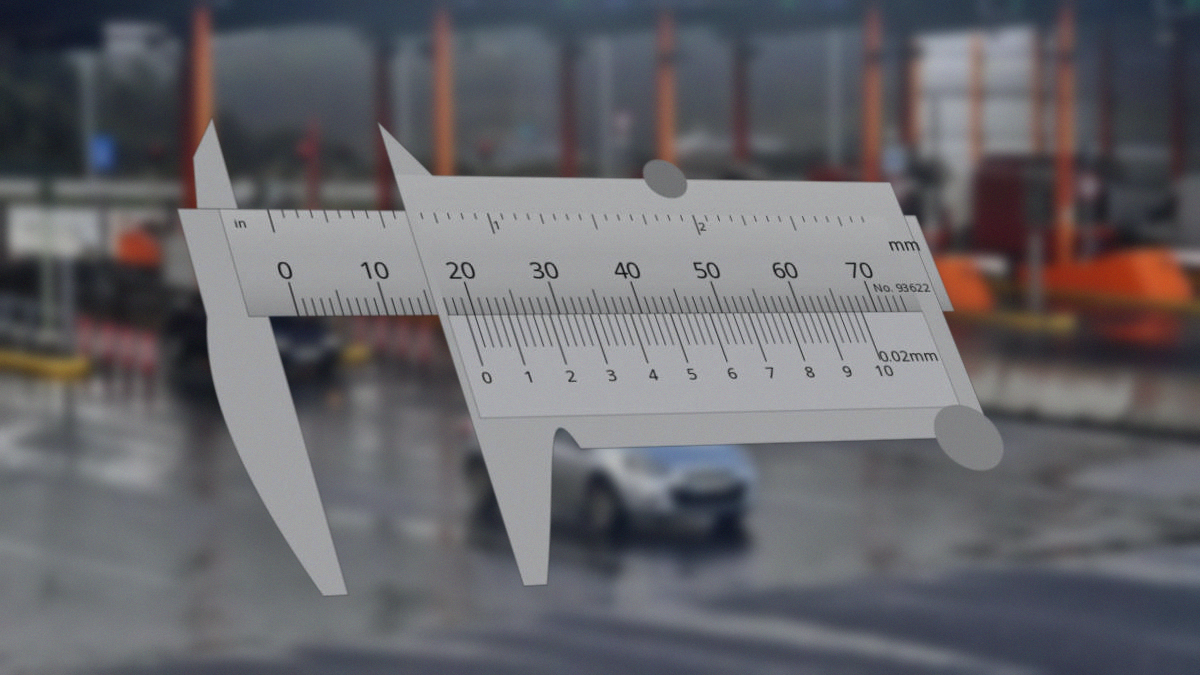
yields 19.0 mm
